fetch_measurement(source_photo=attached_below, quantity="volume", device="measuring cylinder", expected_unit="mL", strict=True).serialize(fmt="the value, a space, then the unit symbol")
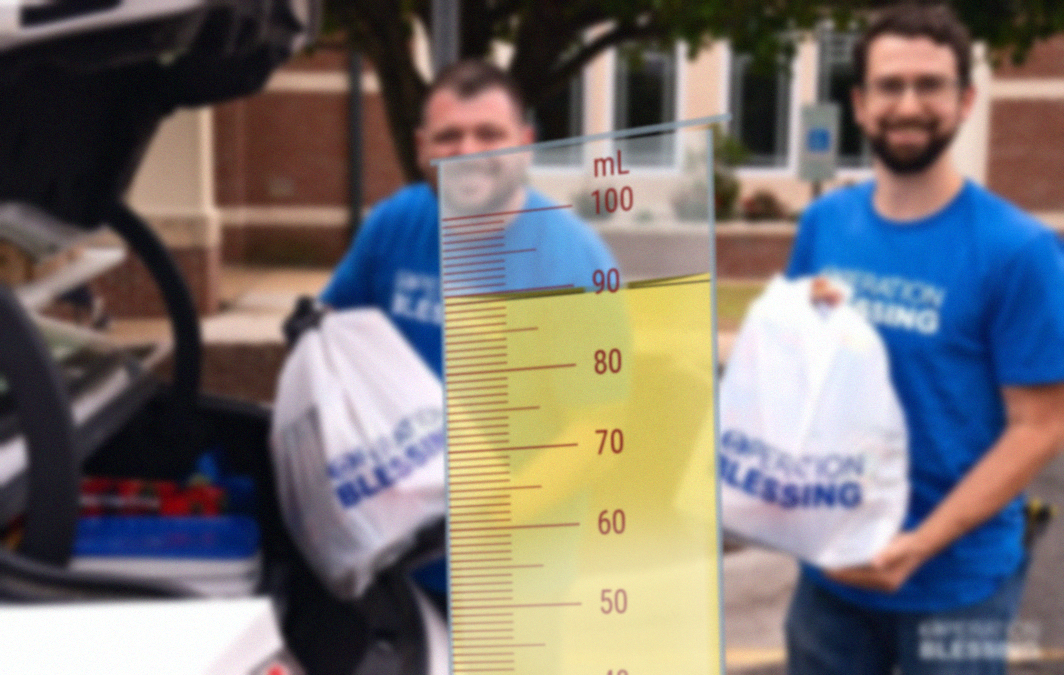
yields 89 mL
